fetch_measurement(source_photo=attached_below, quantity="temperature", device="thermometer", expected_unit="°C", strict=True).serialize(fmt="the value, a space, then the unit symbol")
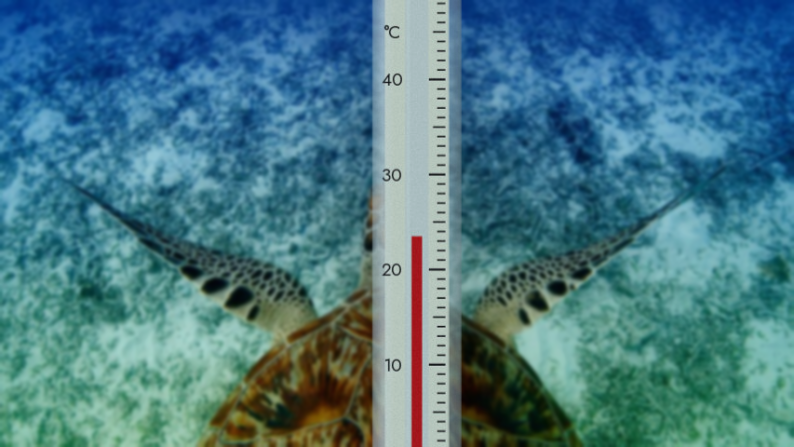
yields 23.5 °C
